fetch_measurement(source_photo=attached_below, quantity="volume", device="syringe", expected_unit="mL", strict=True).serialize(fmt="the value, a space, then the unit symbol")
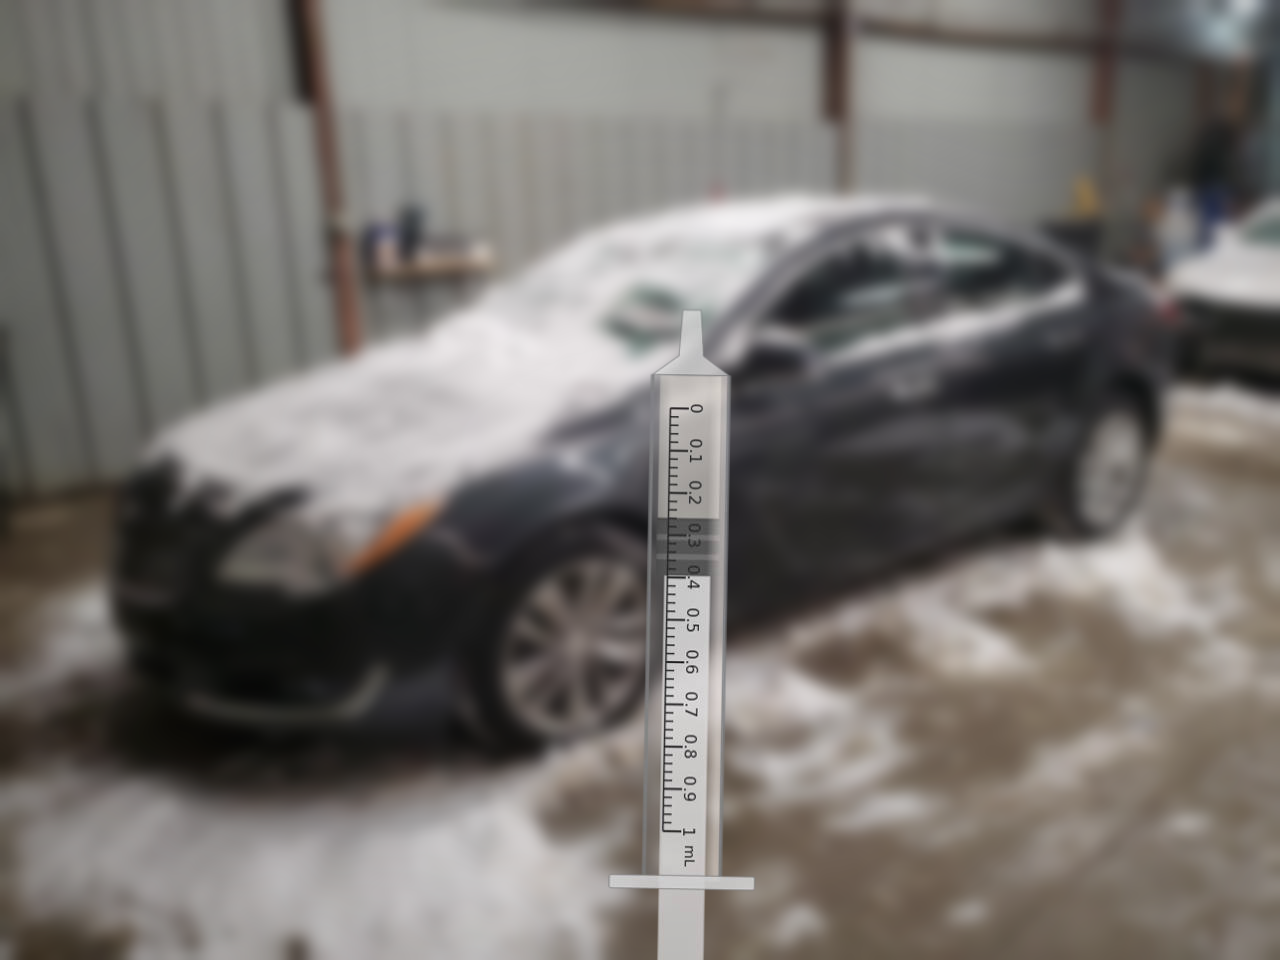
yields 0.26 mL
